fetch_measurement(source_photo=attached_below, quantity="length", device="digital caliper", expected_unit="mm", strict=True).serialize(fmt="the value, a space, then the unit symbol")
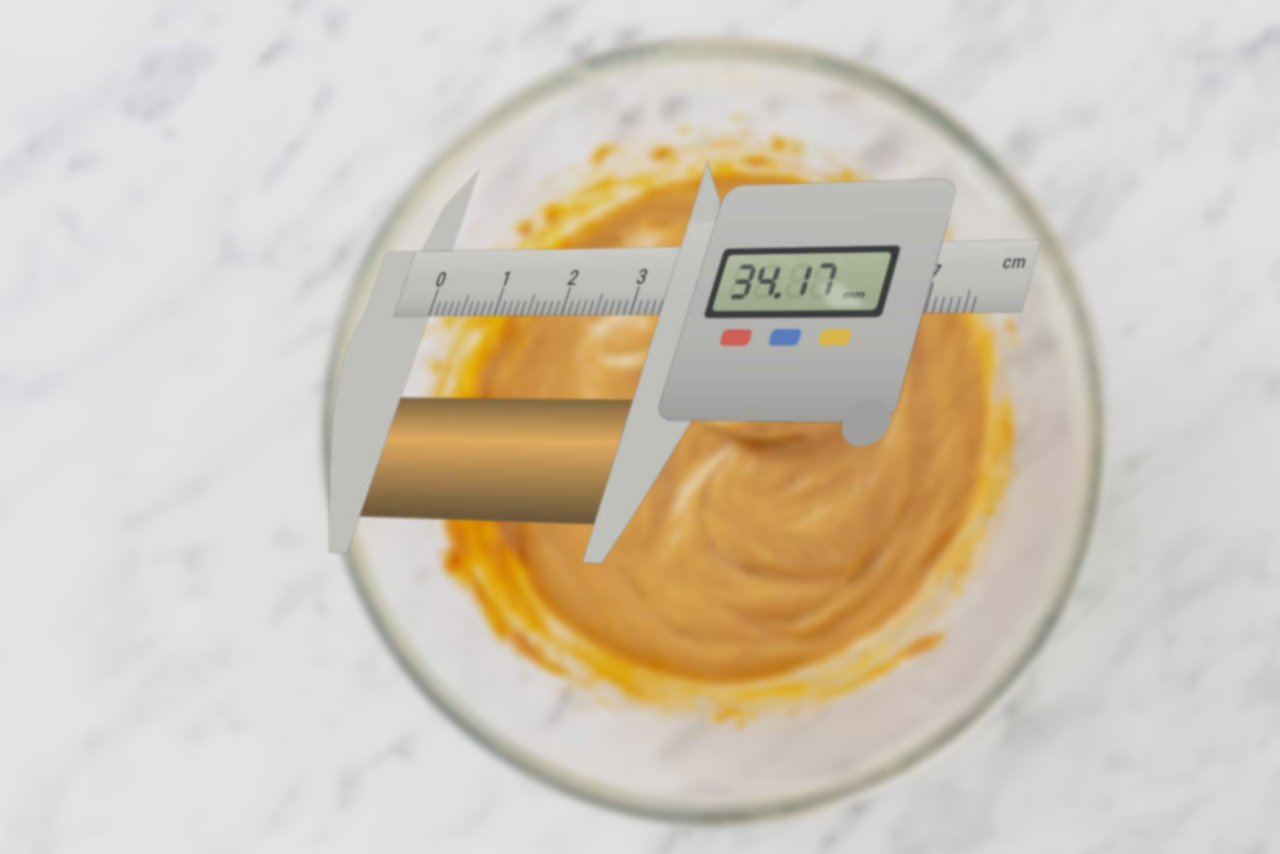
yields 34.17 mm
